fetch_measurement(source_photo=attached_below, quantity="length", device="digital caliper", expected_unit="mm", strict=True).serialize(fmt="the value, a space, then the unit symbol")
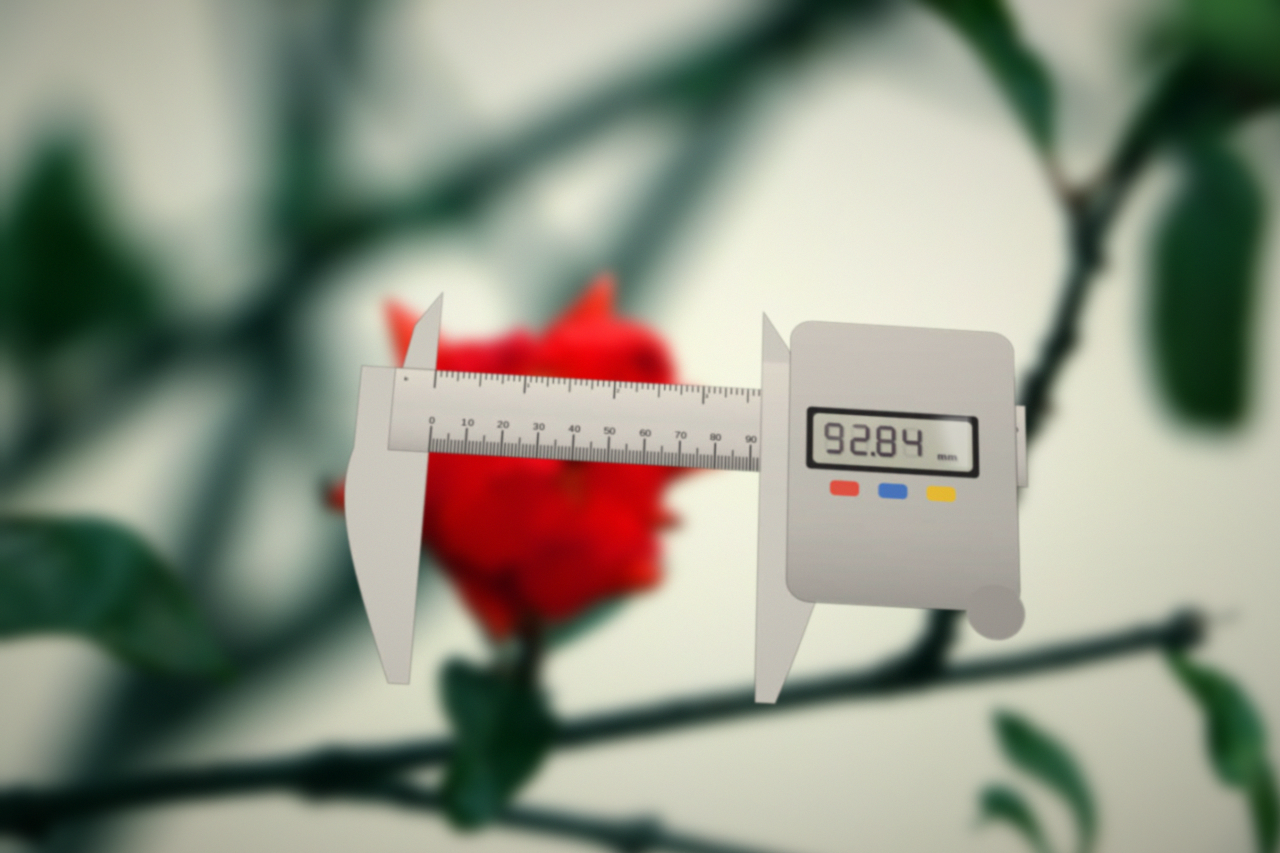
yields 92.84 mm
